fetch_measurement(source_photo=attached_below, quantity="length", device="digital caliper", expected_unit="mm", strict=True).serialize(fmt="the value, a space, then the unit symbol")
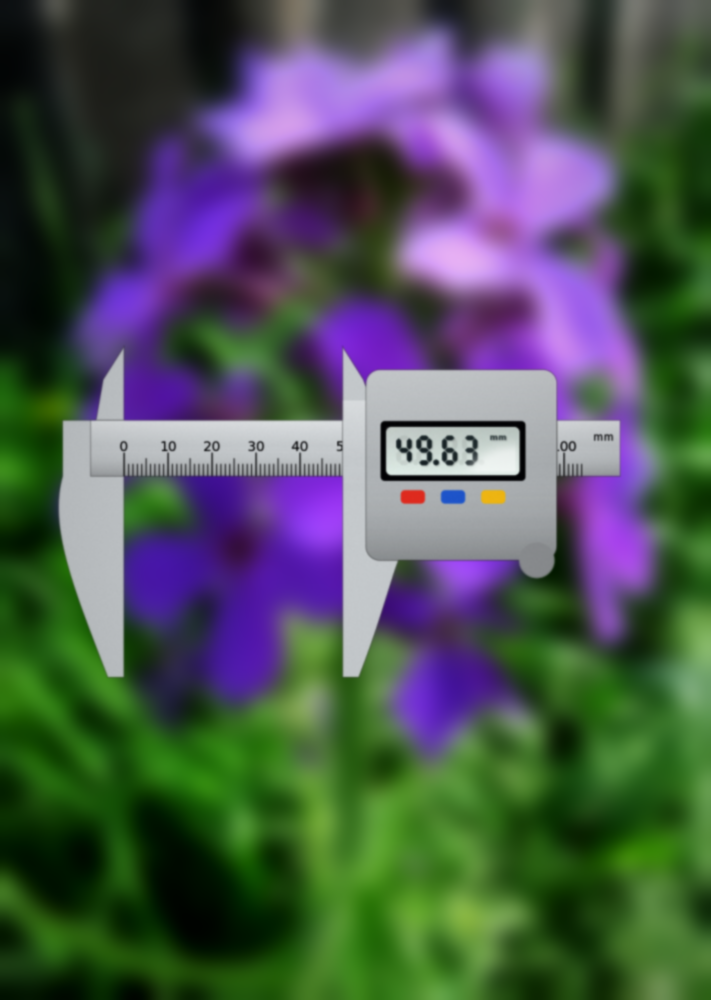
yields 49.63 mm
